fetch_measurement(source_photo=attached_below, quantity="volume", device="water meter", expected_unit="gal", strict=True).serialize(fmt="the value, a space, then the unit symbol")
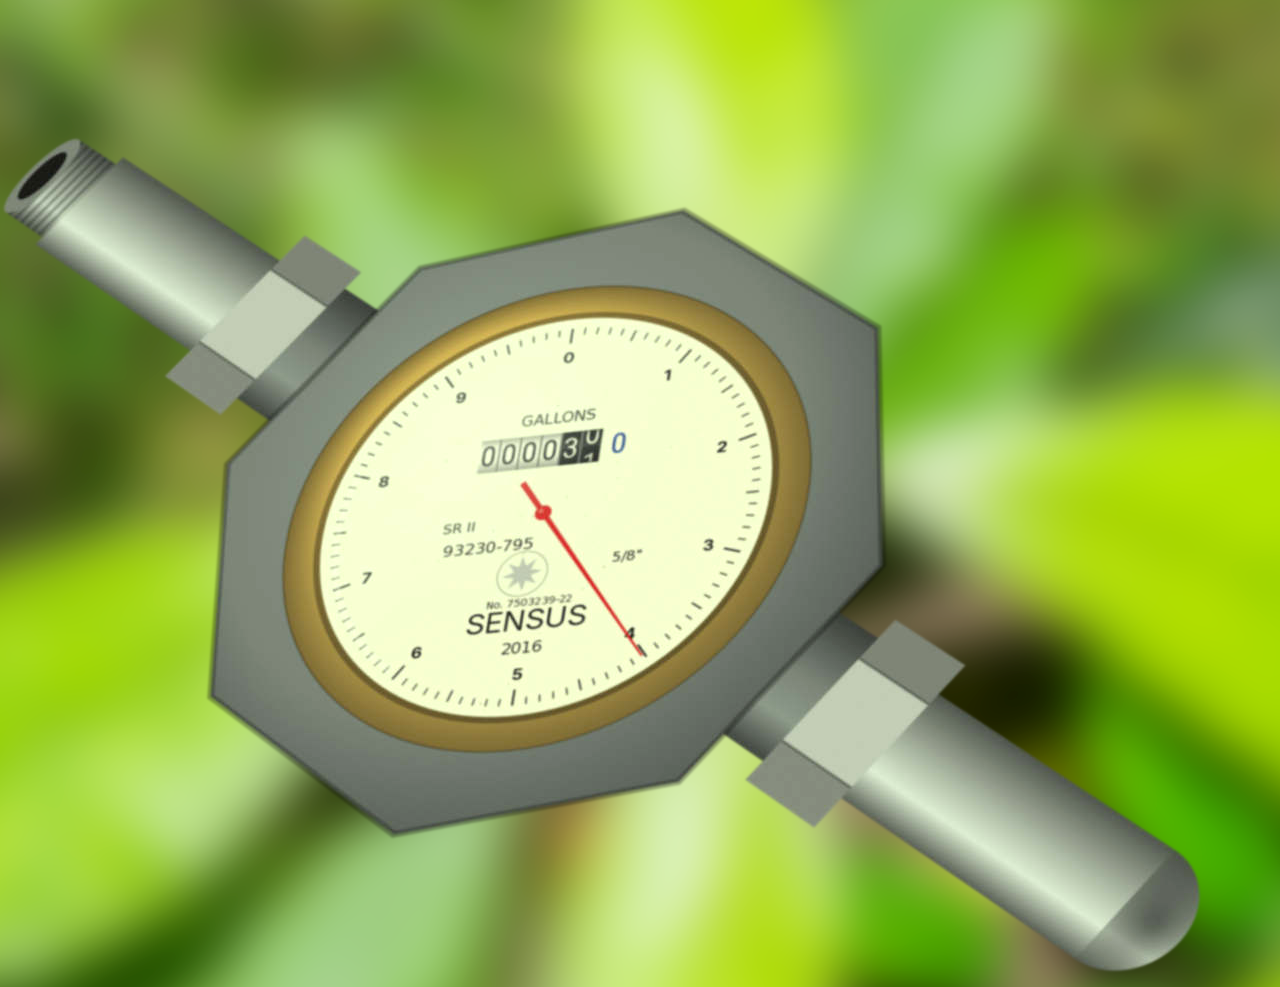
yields 304.0 gal
